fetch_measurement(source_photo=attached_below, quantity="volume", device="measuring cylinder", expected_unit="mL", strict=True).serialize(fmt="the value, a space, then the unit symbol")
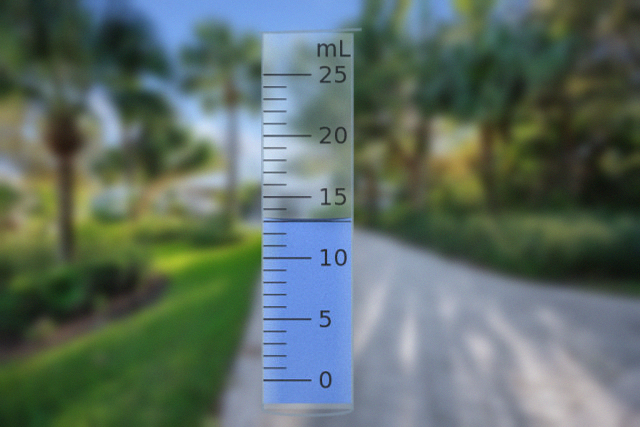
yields 13 mL
